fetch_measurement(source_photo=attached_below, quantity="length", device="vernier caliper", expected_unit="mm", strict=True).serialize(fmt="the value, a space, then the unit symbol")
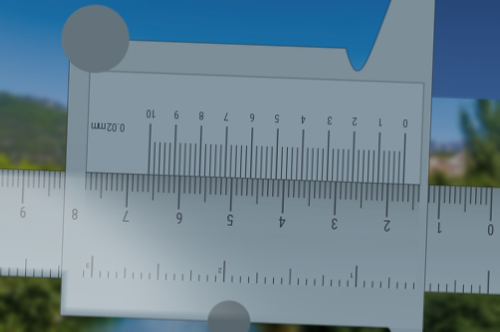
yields 17.0 mm
